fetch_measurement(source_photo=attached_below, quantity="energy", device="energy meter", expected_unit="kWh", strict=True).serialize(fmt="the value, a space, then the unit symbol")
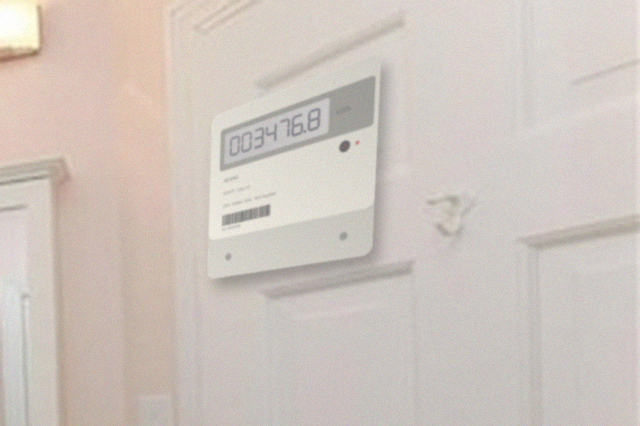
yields 3476.8 kWh
